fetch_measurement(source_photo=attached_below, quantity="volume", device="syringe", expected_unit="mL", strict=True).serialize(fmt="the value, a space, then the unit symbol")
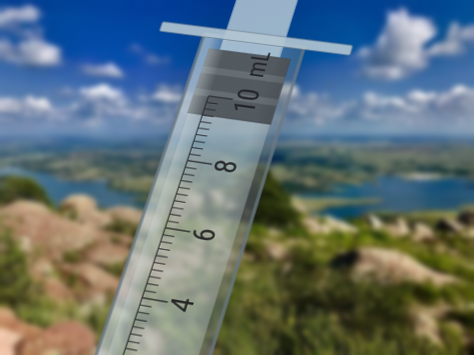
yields 9.4 mL
